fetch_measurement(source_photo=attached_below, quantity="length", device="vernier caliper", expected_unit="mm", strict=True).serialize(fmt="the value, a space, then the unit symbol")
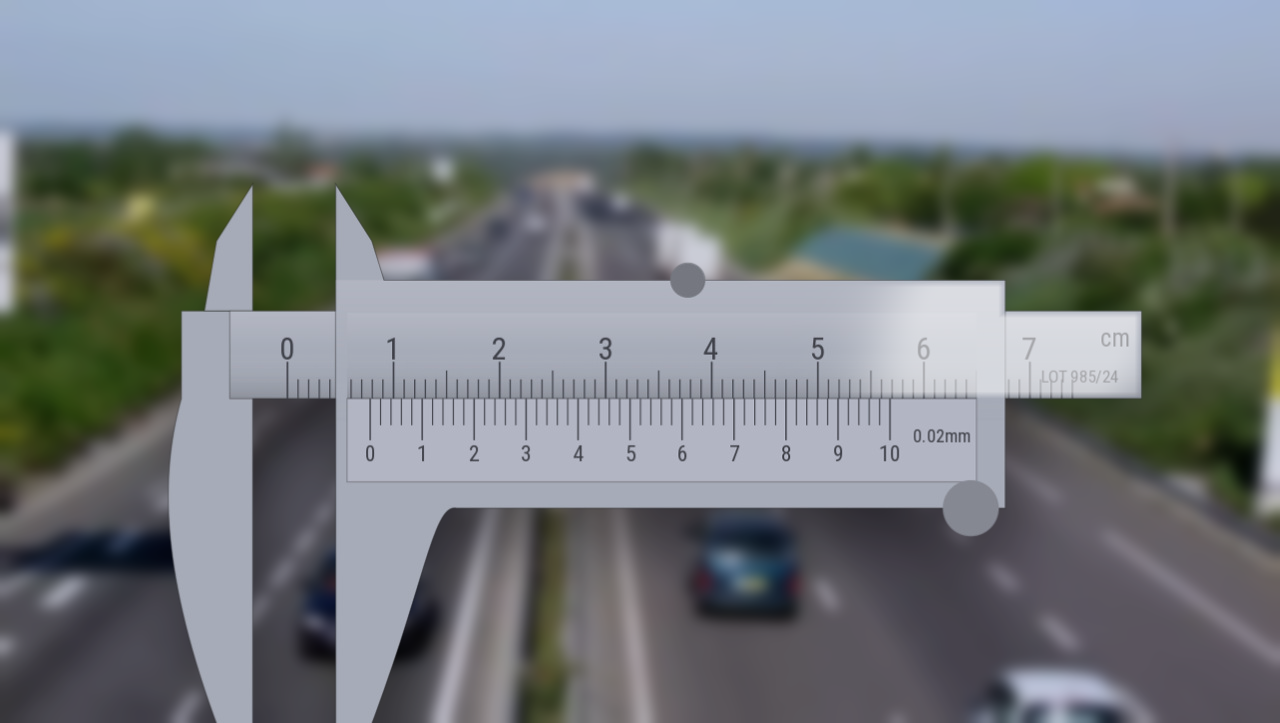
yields 7.8 mm
